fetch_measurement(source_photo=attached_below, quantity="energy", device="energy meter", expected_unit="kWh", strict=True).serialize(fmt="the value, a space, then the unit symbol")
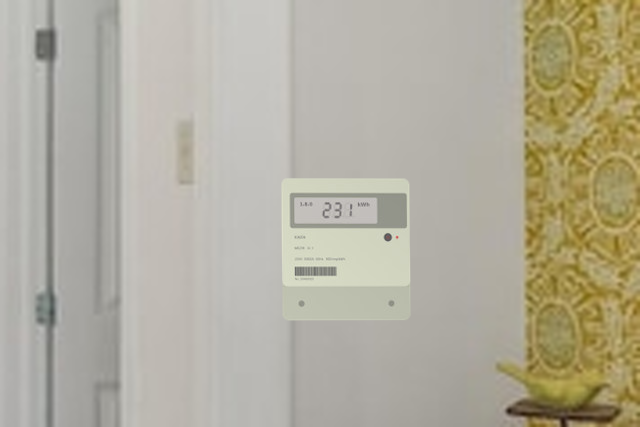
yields 231 kWh
